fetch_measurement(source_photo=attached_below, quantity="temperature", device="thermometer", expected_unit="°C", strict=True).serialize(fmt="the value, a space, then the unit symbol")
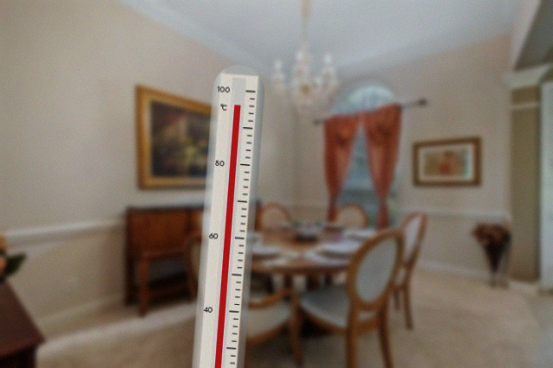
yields 96 °C
